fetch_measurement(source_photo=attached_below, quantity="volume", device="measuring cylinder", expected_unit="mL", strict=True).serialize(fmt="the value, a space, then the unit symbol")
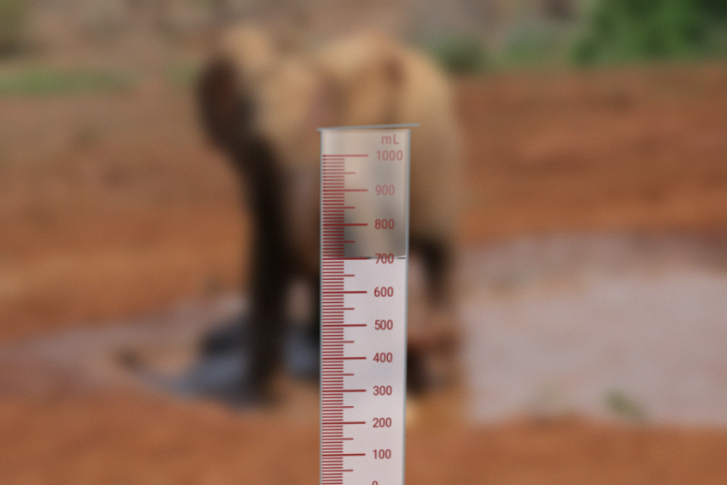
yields 700 mL
